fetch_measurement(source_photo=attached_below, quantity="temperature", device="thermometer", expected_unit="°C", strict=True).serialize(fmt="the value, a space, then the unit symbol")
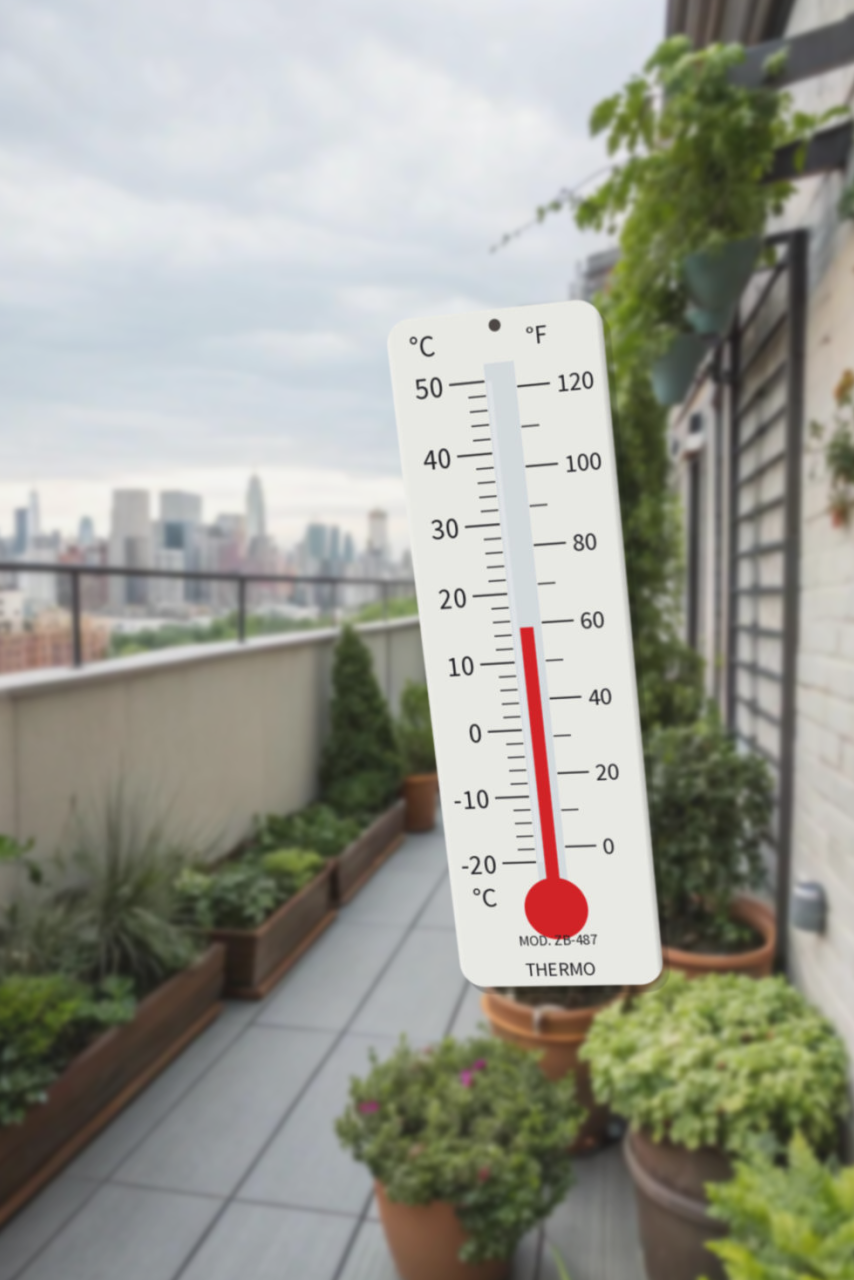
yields 15 °C
